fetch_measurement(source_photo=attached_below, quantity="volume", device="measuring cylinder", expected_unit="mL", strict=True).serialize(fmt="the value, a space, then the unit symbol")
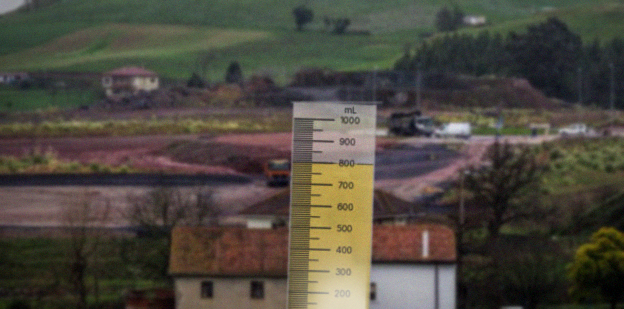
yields 800 mL
